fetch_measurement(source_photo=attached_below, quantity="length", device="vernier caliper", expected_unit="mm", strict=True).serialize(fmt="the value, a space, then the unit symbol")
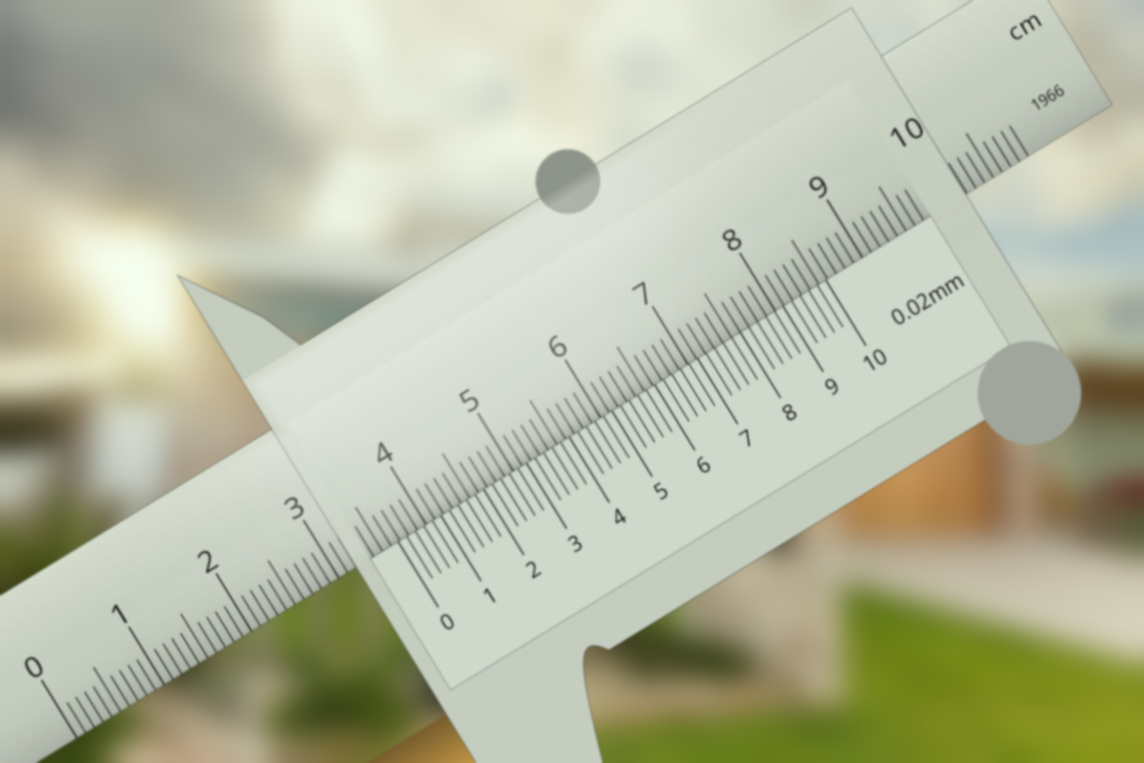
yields 36.8 mm
